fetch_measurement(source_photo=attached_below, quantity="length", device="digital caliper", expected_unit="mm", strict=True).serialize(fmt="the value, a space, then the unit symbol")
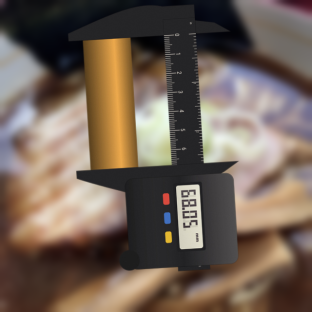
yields 68.05 mm
